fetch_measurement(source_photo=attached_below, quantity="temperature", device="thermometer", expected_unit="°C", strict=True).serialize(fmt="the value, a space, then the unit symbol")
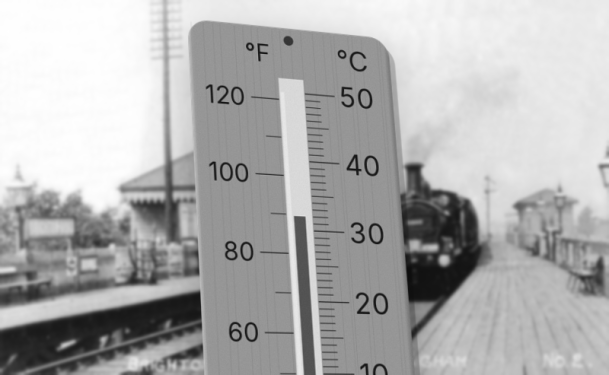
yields 32 °C
